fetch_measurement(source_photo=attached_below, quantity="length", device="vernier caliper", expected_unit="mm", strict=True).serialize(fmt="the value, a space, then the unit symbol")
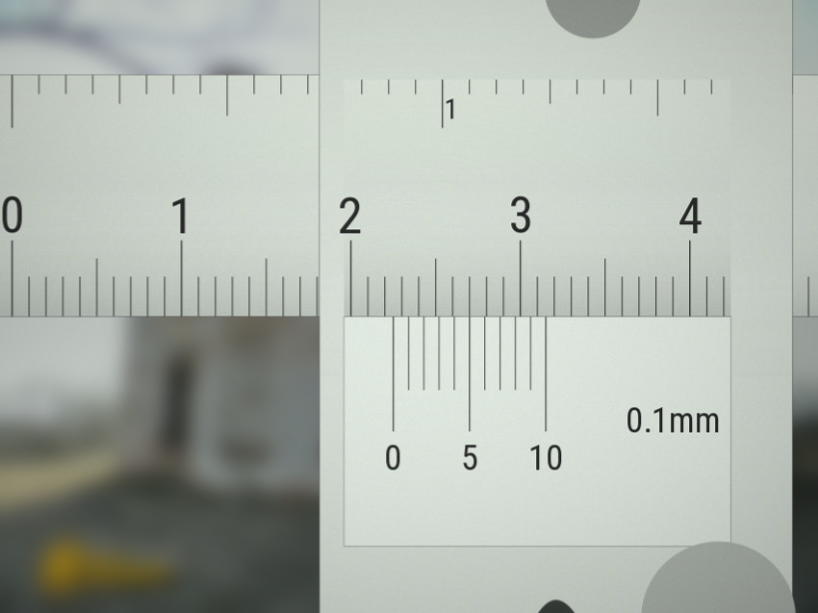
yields 22.5 mm
